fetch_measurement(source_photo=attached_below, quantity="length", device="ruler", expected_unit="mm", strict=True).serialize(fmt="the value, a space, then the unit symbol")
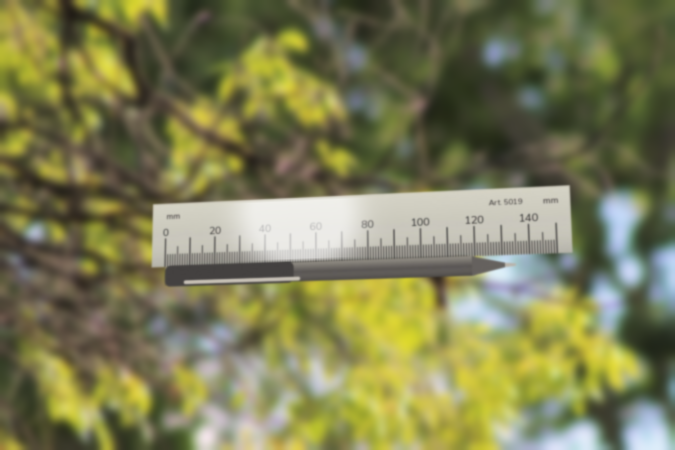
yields 135 mm
